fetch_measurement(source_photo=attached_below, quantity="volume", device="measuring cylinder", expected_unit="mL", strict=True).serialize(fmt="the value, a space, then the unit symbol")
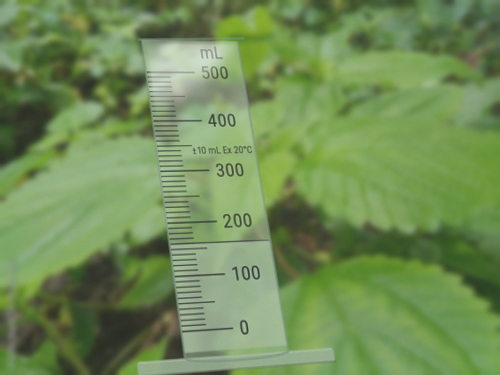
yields 160 mL
